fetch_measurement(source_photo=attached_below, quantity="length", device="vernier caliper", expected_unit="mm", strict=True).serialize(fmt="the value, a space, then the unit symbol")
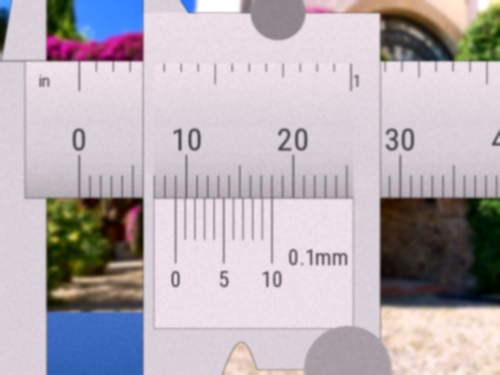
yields 9.0 mm
